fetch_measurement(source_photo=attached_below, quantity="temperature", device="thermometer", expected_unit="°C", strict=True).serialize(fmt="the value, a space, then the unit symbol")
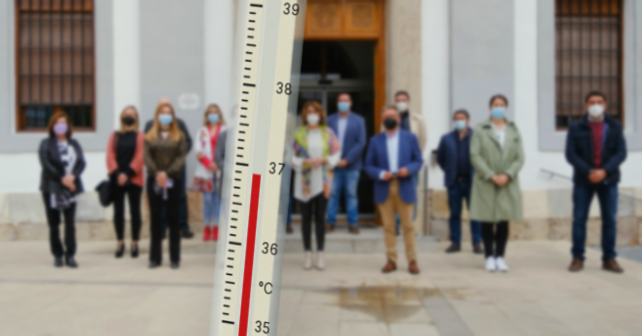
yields 36.9 °C
